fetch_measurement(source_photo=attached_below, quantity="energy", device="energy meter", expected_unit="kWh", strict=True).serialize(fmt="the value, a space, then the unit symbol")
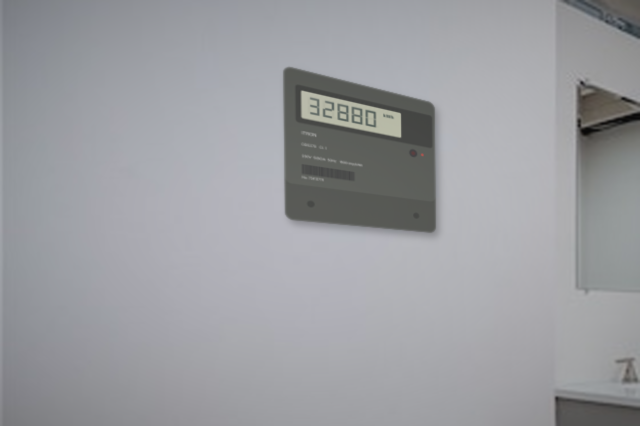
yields 32880 kWh
